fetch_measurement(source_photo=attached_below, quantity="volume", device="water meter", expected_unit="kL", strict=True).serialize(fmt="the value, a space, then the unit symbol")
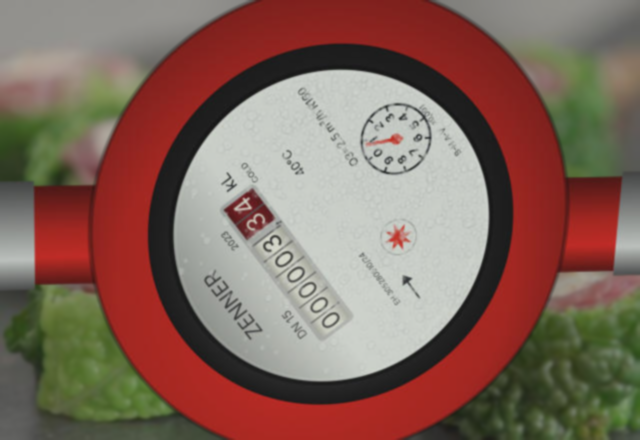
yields 3.340 kL
